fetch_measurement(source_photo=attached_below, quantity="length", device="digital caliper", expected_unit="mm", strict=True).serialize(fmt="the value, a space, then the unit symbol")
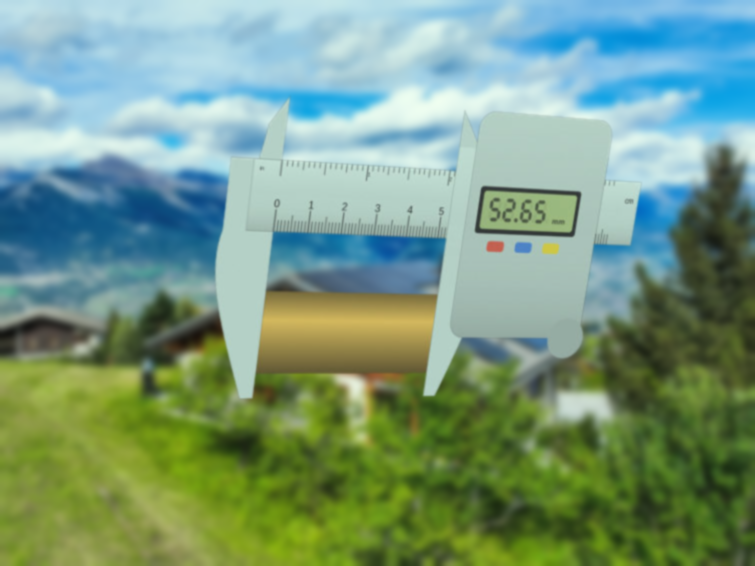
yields 52.65 mm
